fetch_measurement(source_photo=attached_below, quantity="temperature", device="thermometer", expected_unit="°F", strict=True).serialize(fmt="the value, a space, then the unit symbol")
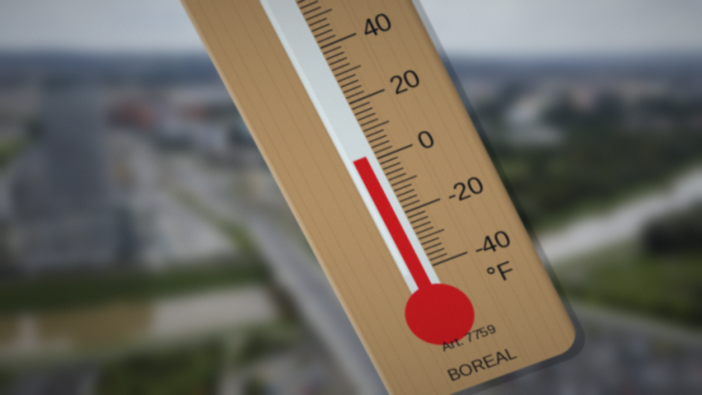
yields 2 °F
